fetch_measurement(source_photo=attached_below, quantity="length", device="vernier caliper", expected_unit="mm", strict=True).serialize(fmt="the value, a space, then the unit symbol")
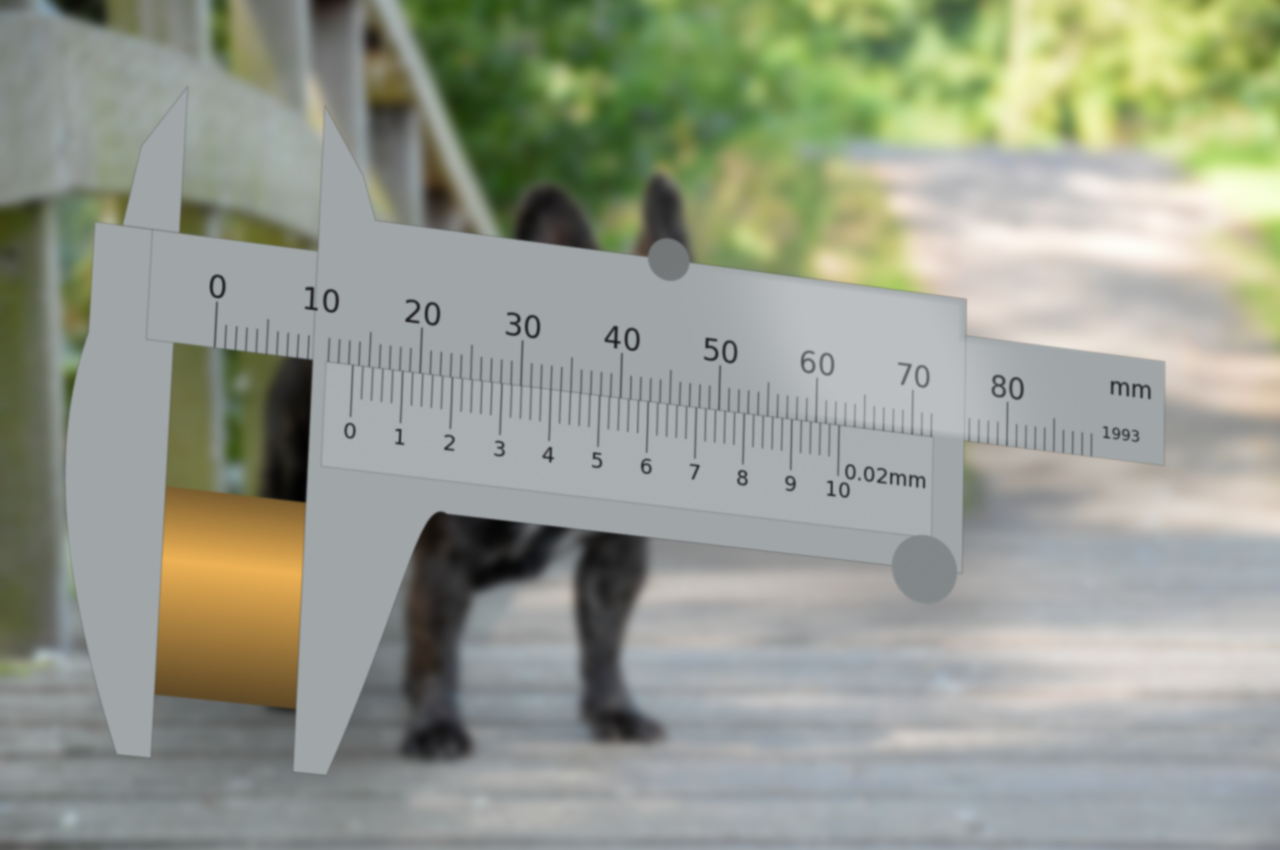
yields 13.4 mm
